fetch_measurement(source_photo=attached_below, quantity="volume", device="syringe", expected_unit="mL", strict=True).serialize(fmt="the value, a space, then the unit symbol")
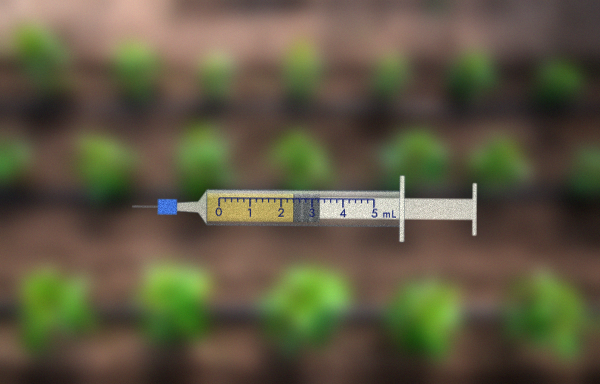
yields 2.4 mL
